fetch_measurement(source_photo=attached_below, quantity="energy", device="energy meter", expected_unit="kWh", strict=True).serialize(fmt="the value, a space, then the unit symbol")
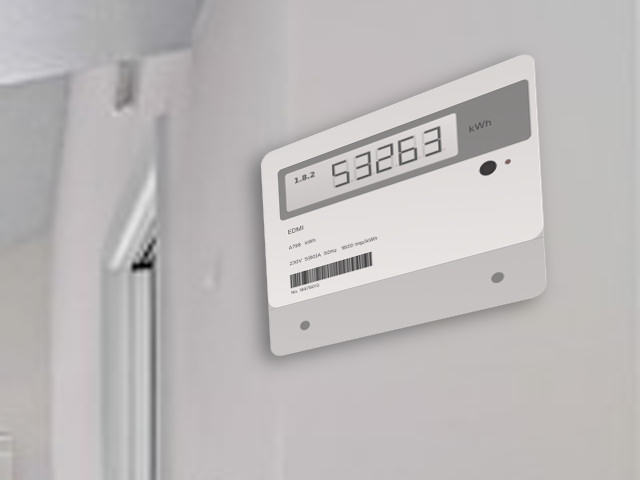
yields 53263 kWh
